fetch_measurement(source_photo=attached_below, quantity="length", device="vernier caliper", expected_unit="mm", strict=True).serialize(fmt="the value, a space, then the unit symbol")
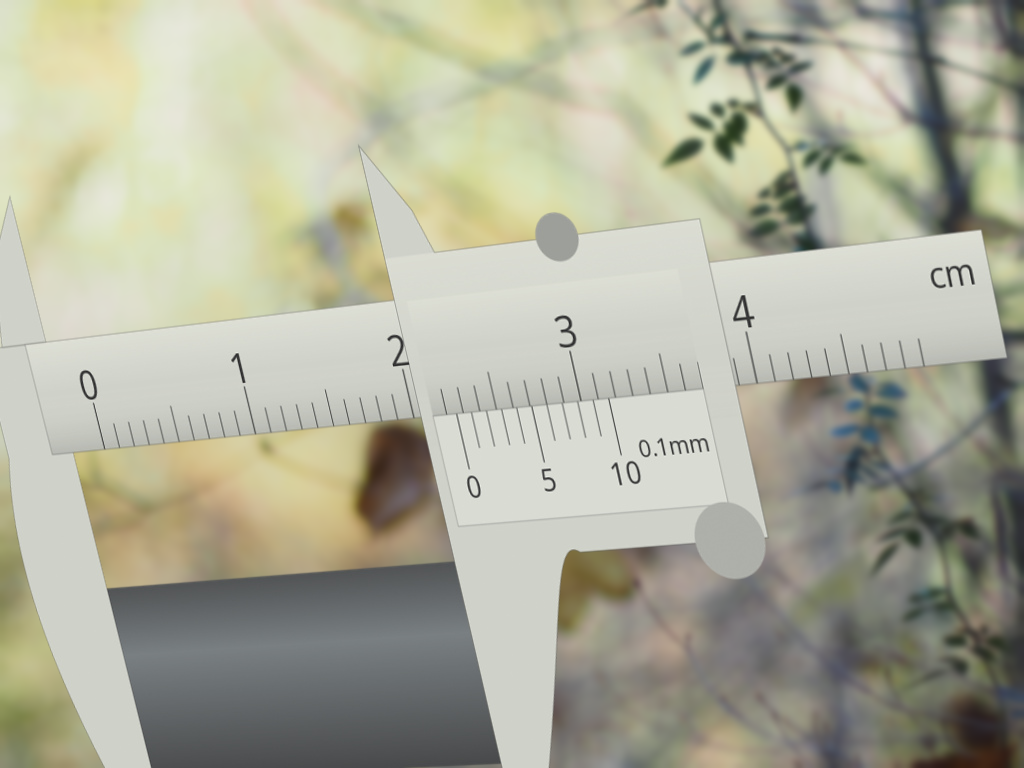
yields 22.6 mm
